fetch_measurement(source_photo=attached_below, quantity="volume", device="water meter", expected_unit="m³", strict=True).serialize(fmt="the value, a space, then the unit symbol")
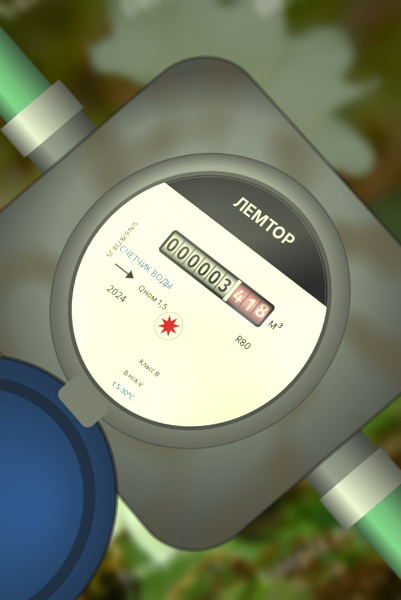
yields 3.418 m³
